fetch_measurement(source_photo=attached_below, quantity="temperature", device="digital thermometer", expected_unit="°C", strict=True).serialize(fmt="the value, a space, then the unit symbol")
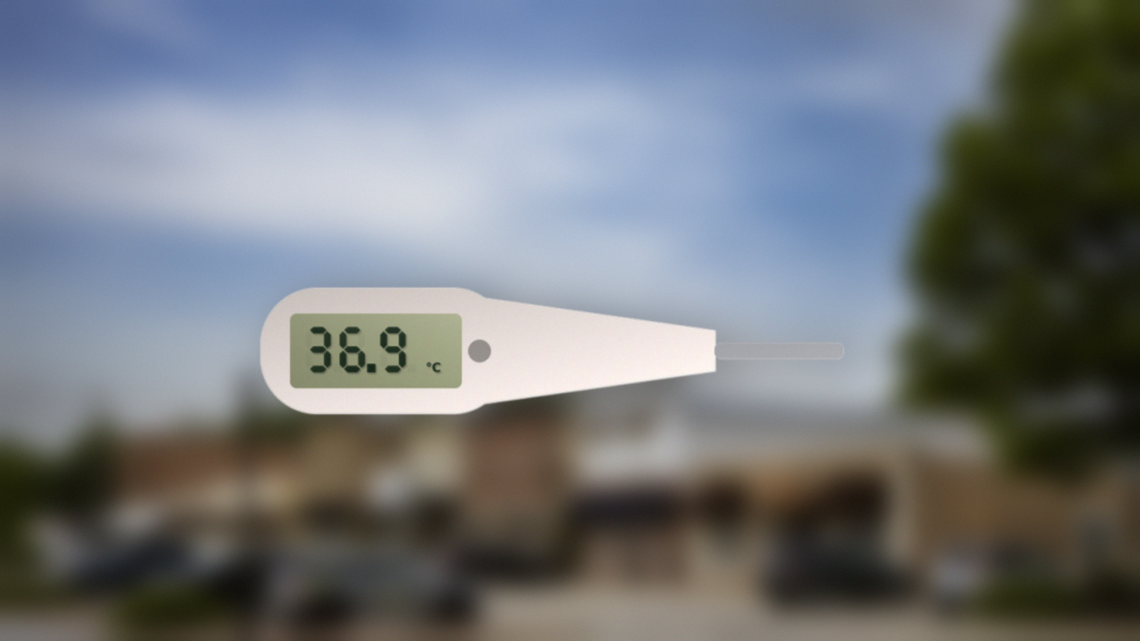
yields 36.9 °C
